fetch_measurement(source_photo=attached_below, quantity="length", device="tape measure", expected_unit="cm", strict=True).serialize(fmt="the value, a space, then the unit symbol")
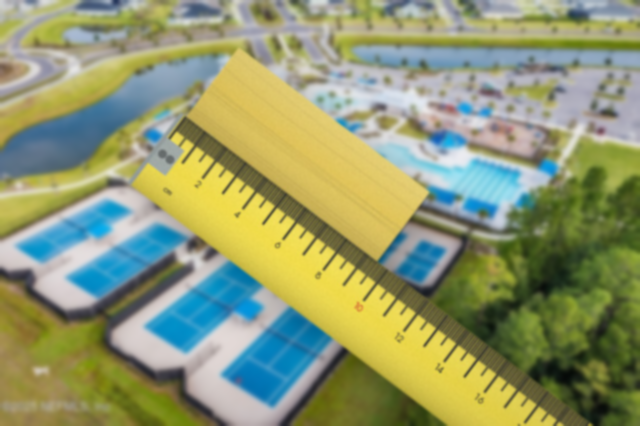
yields 9.5 cm
